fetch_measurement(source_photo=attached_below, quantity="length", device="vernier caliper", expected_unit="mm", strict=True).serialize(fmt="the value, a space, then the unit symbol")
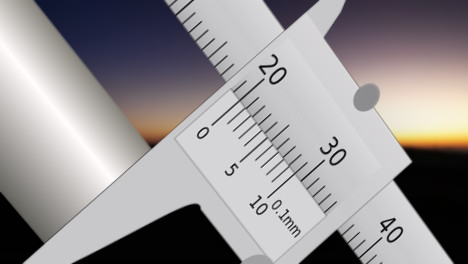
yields 20.0 mm
